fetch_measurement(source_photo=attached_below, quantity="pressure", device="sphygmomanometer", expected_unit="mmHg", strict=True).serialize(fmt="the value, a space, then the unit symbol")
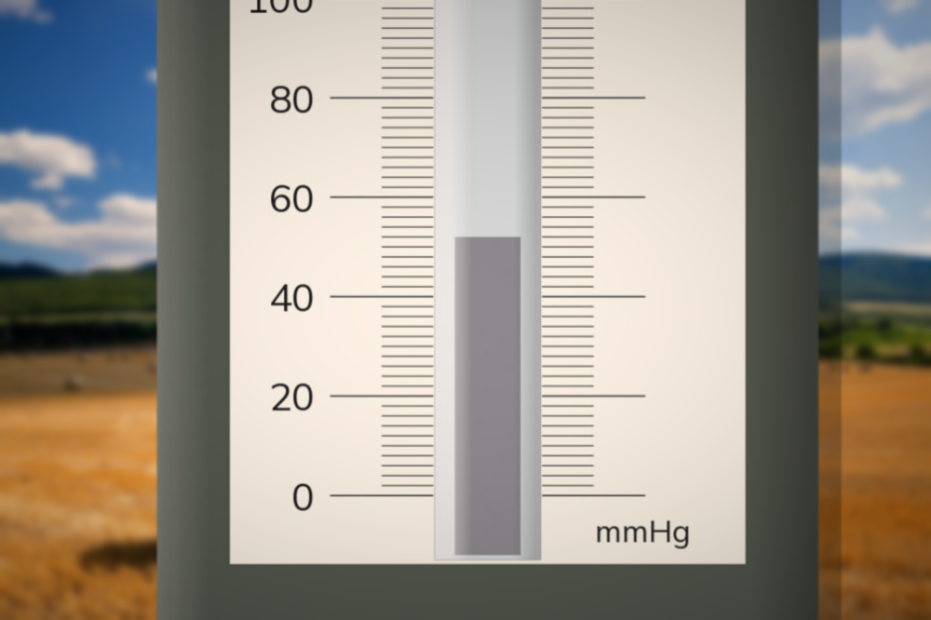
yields 52 mmHg
